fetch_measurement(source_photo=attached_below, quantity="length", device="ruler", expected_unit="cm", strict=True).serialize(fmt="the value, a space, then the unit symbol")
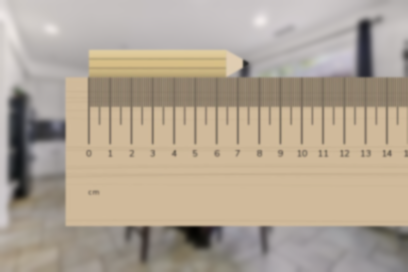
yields 7.5 cm
